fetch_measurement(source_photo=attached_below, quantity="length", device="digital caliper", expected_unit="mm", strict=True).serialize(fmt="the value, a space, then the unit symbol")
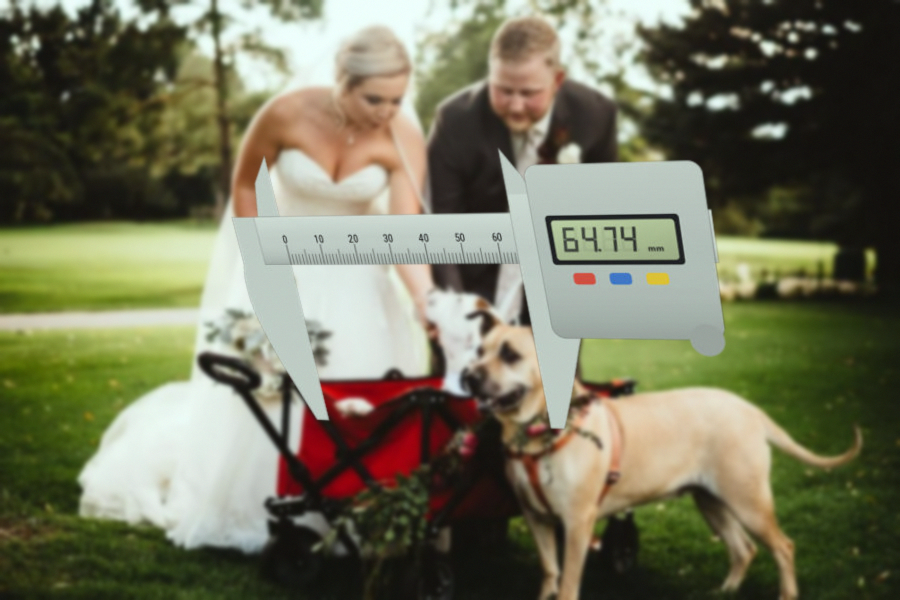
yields 64.74 mm
